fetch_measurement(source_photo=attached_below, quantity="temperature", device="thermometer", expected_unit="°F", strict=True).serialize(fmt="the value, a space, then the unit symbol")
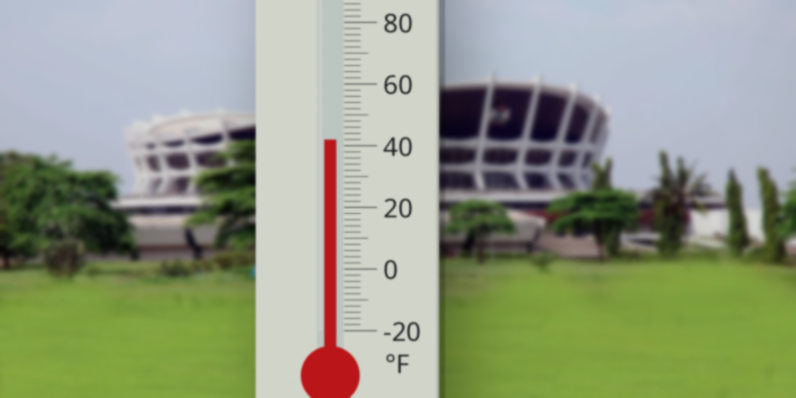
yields 42 °F
